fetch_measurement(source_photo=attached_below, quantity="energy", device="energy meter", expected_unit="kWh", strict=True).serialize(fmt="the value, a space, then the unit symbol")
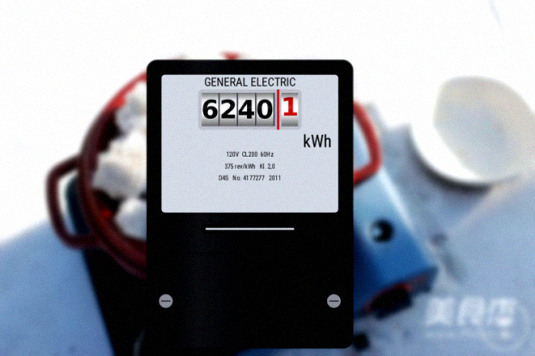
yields 6240.1 kWh
